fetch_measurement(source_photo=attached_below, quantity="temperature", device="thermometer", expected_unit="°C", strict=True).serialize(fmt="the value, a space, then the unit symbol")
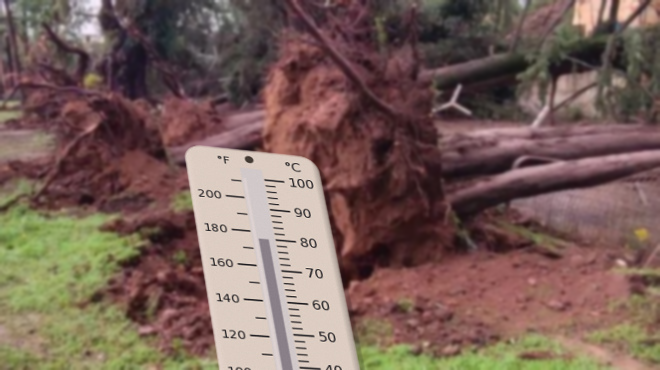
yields 80 °C
